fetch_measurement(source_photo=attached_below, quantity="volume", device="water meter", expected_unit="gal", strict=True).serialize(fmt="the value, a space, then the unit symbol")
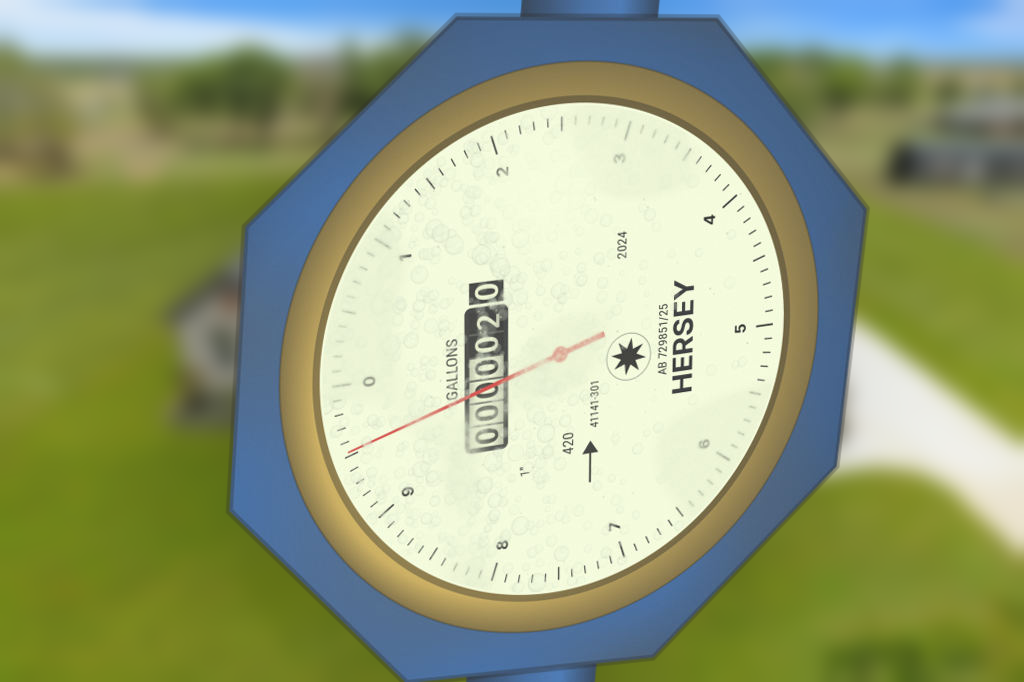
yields 19.5 gal
